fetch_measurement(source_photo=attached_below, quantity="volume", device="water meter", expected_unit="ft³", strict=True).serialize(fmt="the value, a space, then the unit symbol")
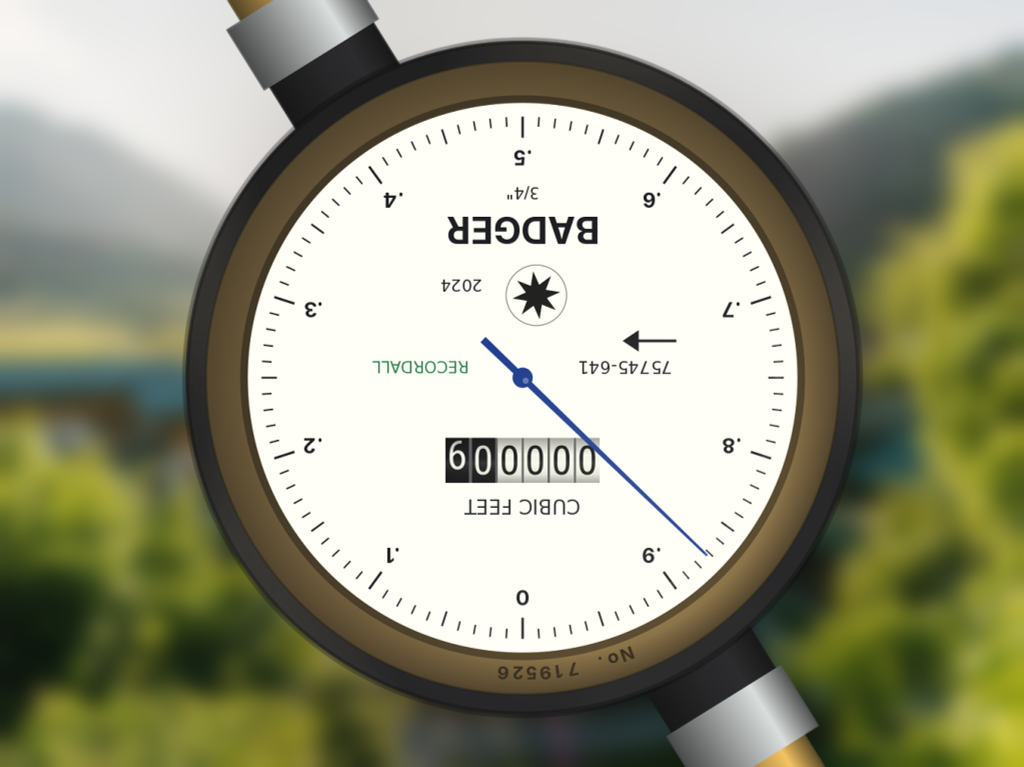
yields 8.87 ft³
